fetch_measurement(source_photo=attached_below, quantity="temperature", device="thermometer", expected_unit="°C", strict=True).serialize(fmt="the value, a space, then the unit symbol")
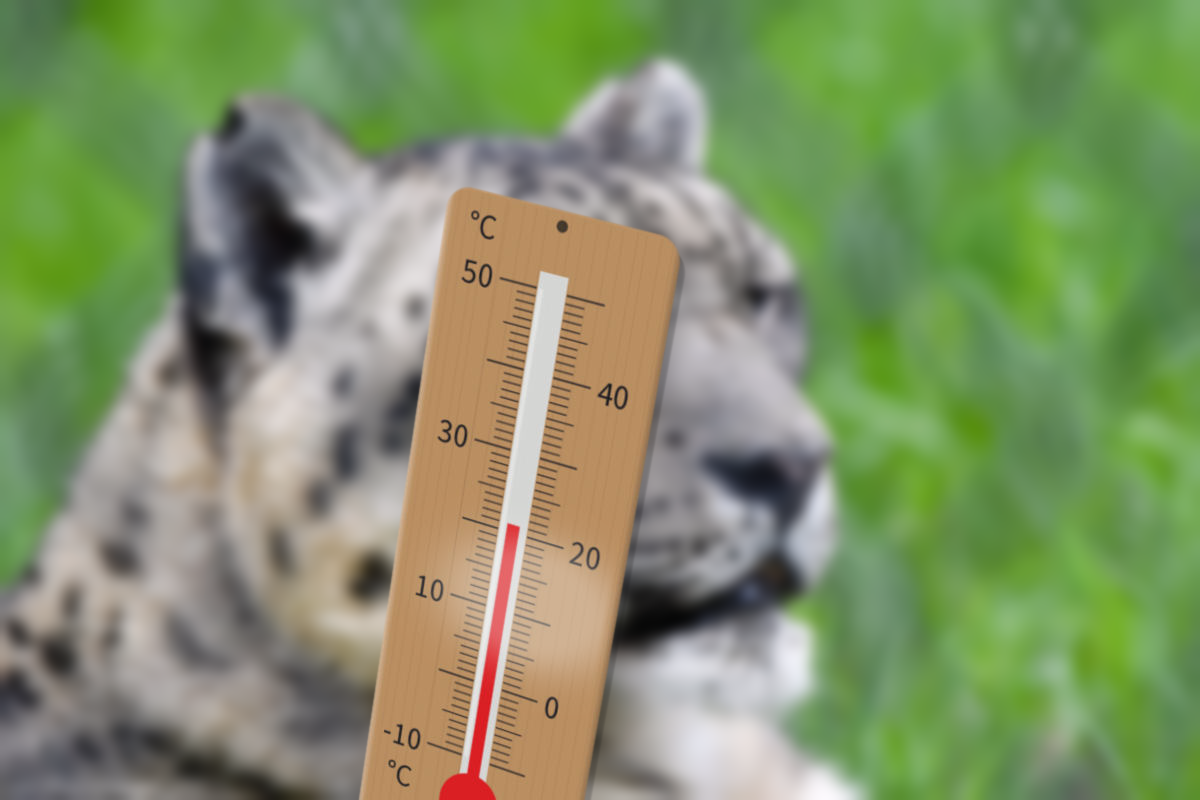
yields 21 °C
